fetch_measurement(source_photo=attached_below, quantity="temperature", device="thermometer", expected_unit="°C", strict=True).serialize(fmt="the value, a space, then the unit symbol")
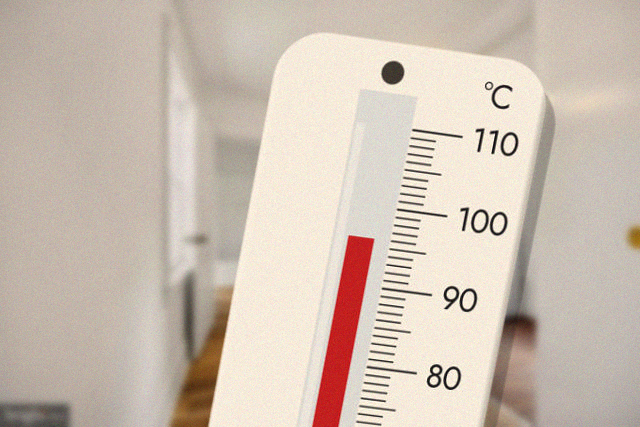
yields 96 °C
